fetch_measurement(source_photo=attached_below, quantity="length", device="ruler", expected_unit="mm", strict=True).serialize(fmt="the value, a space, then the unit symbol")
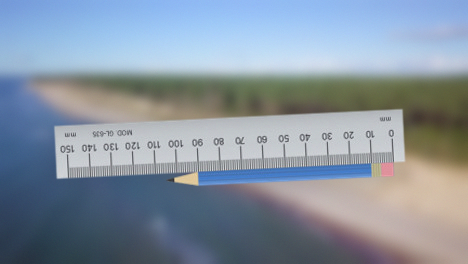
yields 105 mm
